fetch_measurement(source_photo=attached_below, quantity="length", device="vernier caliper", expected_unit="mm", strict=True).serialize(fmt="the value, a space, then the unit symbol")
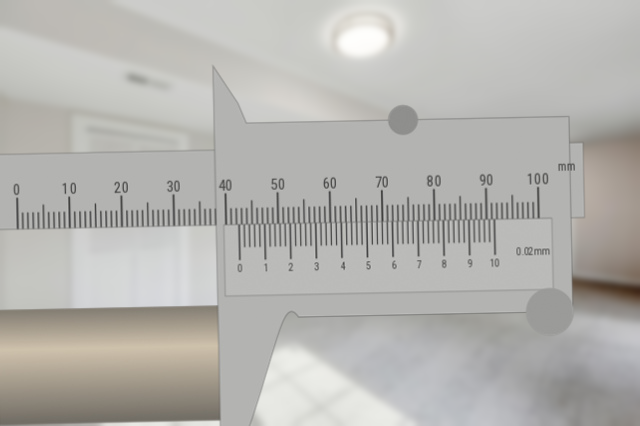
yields 42.5 mm
